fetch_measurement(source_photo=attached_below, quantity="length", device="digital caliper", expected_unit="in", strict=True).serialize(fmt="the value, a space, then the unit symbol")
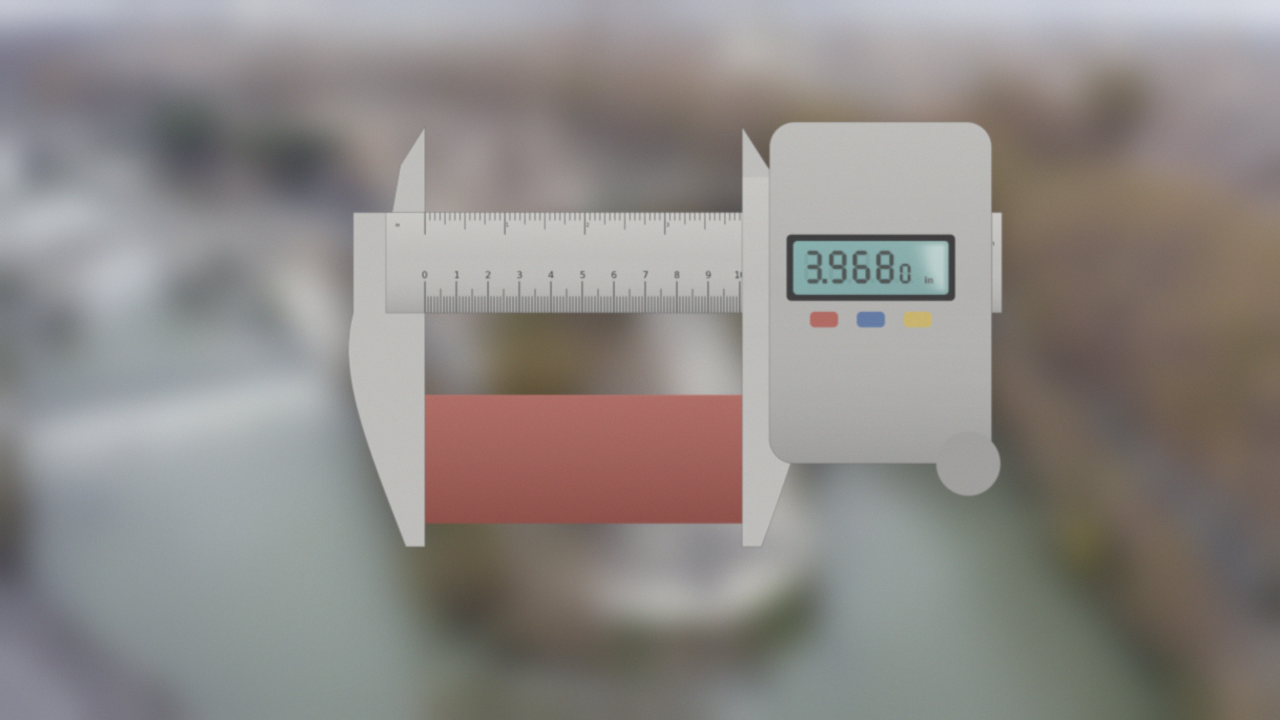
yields 3.9680 in
